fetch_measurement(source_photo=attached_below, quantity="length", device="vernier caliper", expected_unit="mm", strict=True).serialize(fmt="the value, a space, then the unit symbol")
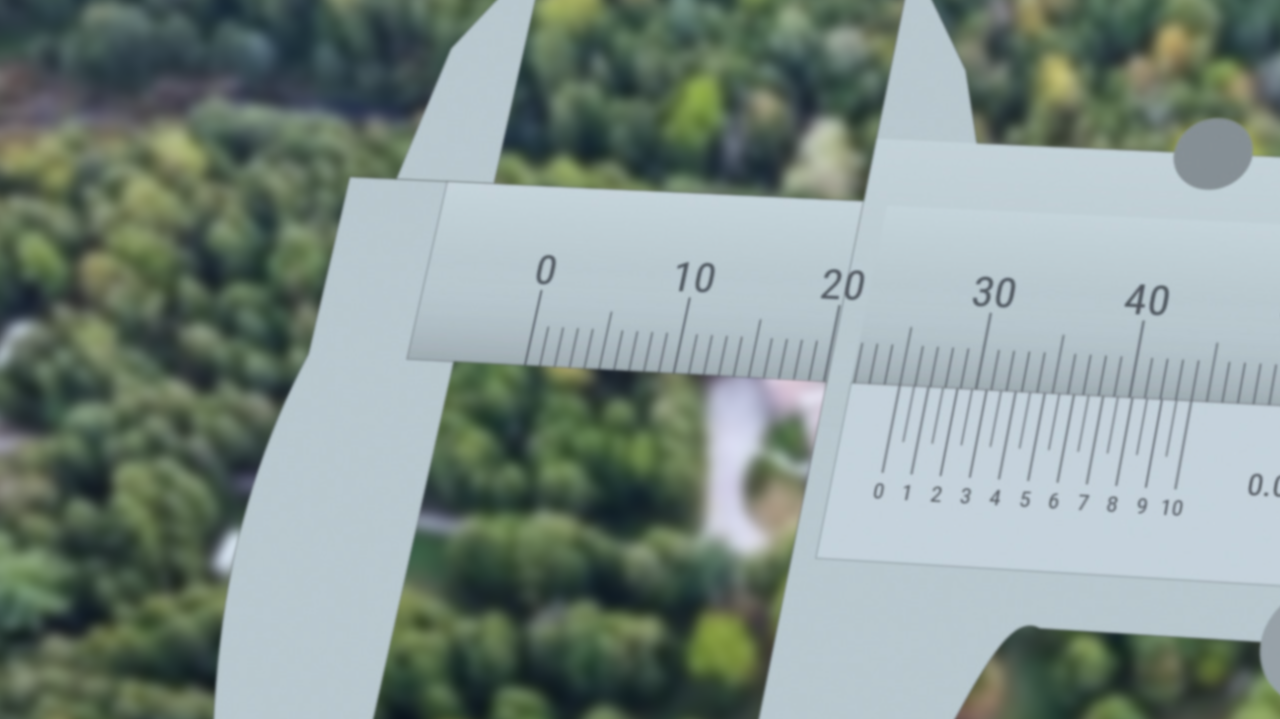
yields 25.0 mm
